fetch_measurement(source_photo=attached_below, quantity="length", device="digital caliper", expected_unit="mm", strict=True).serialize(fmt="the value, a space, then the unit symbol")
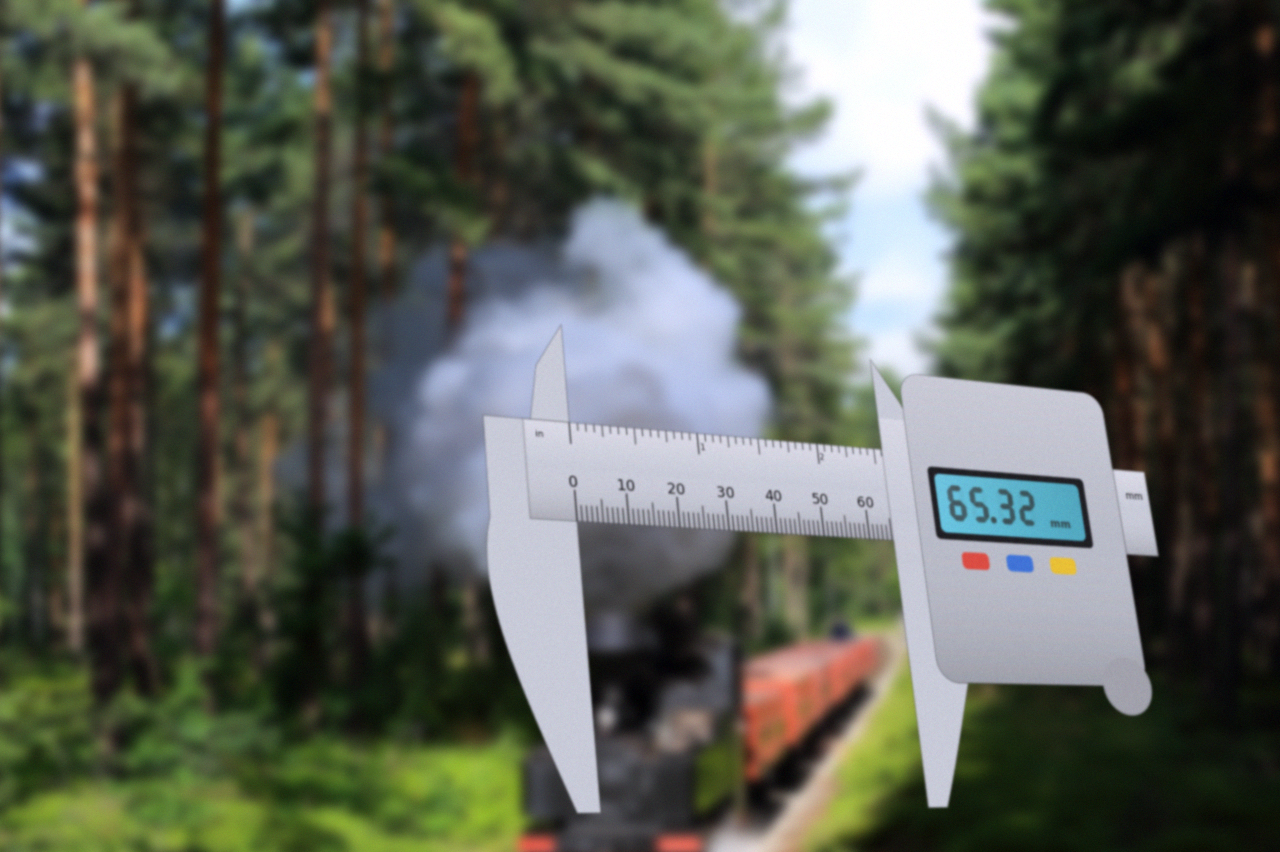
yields 65.32 mm
